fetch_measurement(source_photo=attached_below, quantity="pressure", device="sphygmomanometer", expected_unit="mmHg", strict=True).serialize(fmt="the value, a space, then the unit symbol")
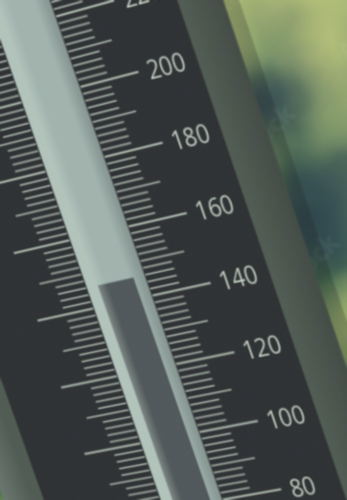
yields 146 mmHg
